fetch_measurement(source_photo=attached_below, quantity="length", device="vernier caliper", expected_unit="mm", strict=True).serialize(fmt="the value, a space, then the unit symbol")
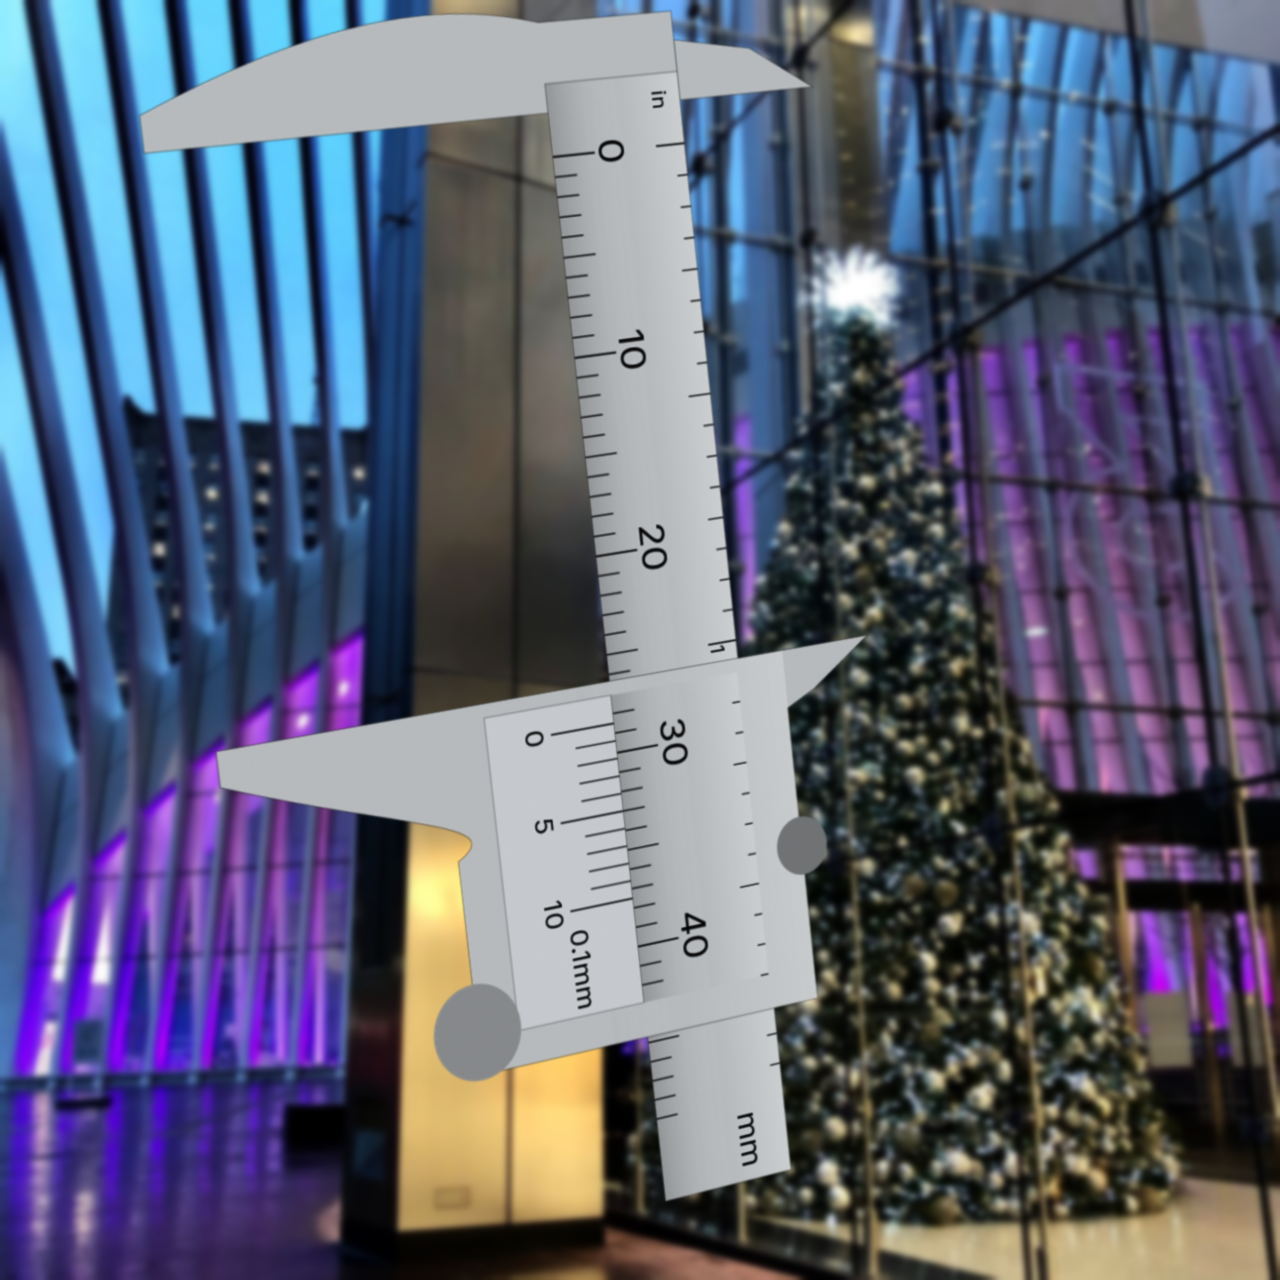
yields 28.5 mm
